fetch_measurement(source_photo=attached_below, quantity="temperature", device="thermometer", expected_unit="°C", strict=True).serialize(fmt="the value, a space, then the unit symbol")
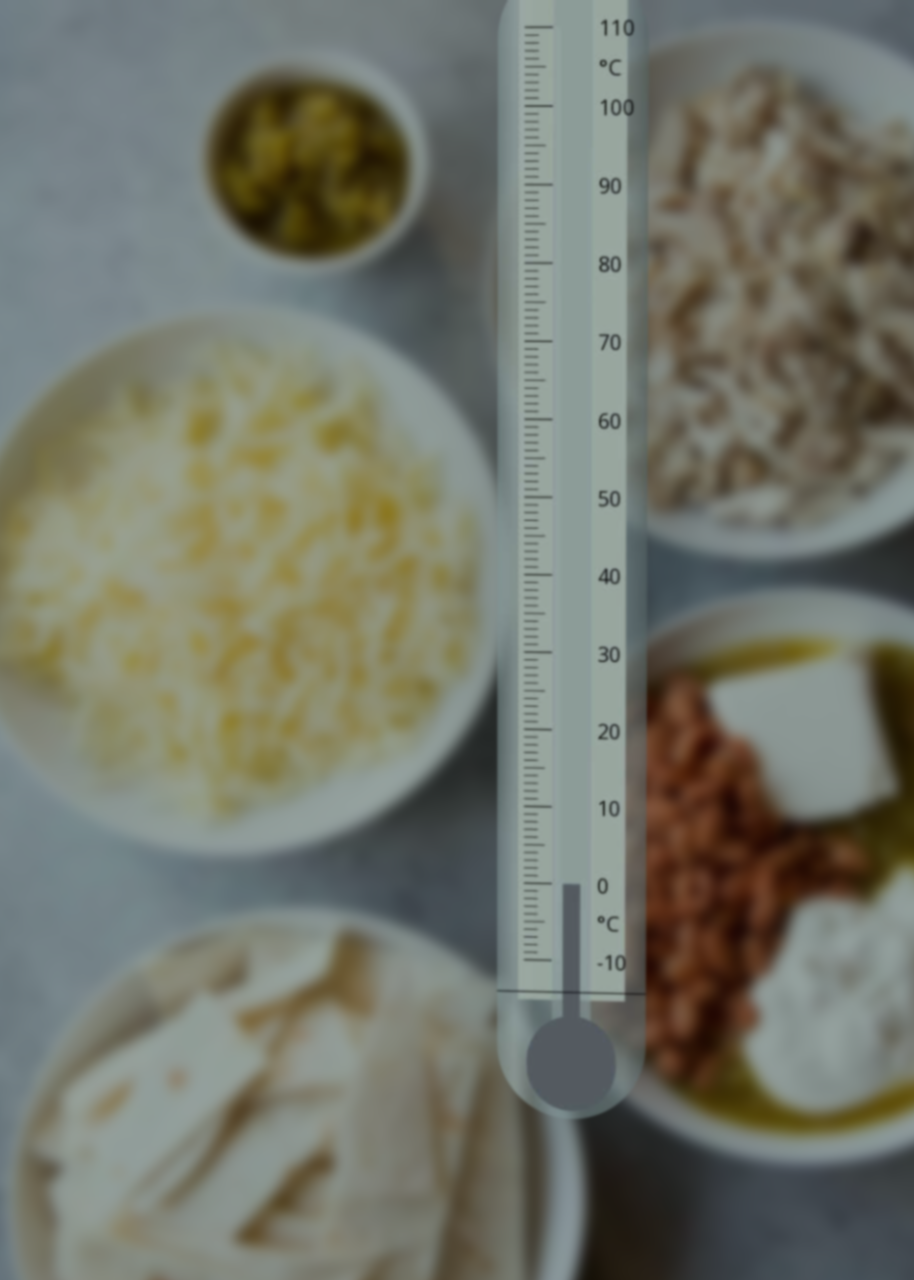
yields 0 °C
